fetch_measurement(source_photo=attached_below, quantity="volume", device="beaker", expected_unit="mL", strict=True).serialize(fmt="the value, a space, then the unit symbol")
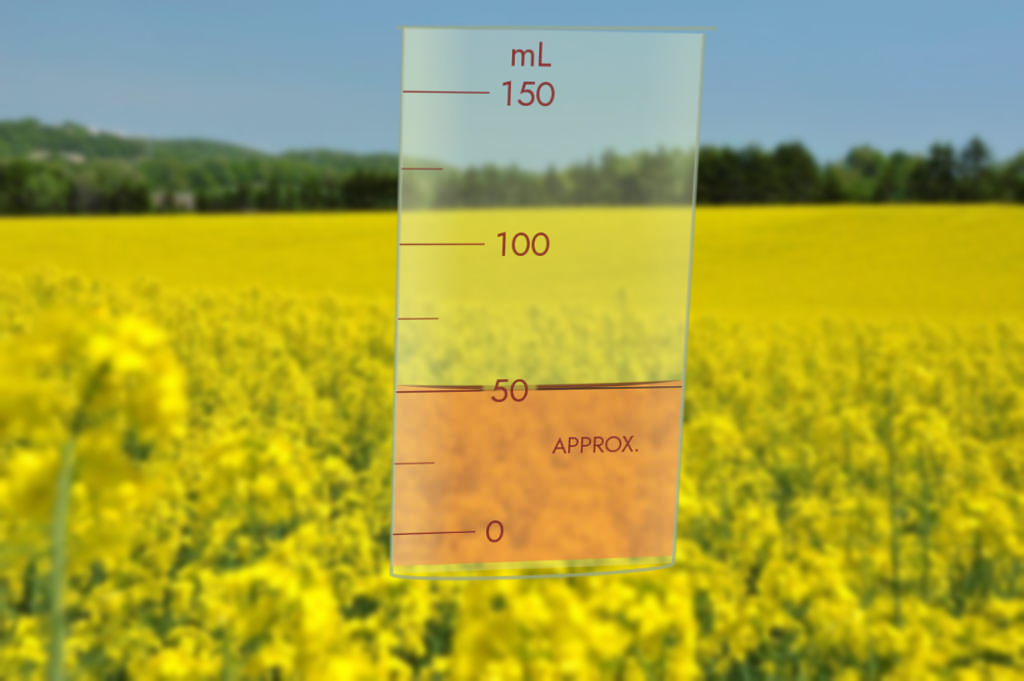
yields 50 mL
